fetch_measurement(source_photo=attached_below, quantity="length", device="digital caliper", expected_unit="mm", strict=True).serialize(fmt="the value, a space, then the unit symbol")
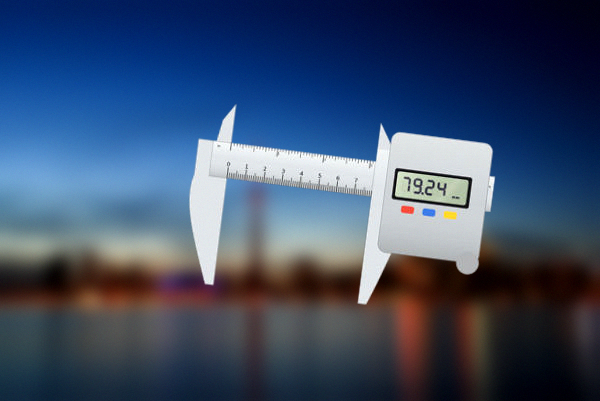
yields 79.24 mm
